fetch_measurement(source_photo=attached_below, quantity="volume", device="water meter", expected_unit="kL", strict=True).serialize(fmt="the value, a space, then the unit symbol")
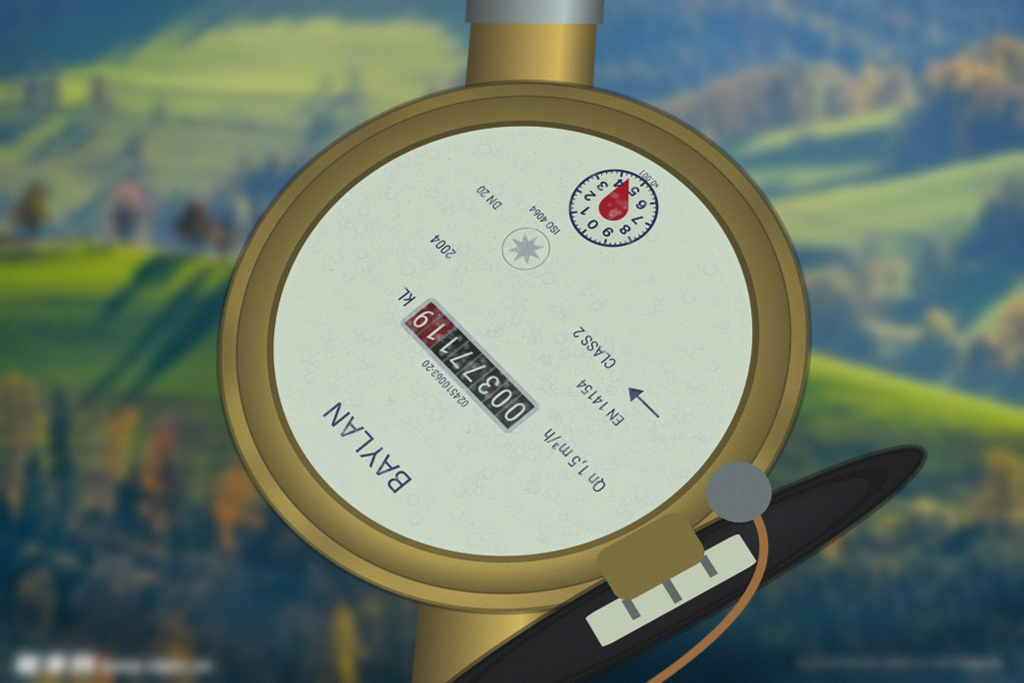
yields 3771.194 kL
